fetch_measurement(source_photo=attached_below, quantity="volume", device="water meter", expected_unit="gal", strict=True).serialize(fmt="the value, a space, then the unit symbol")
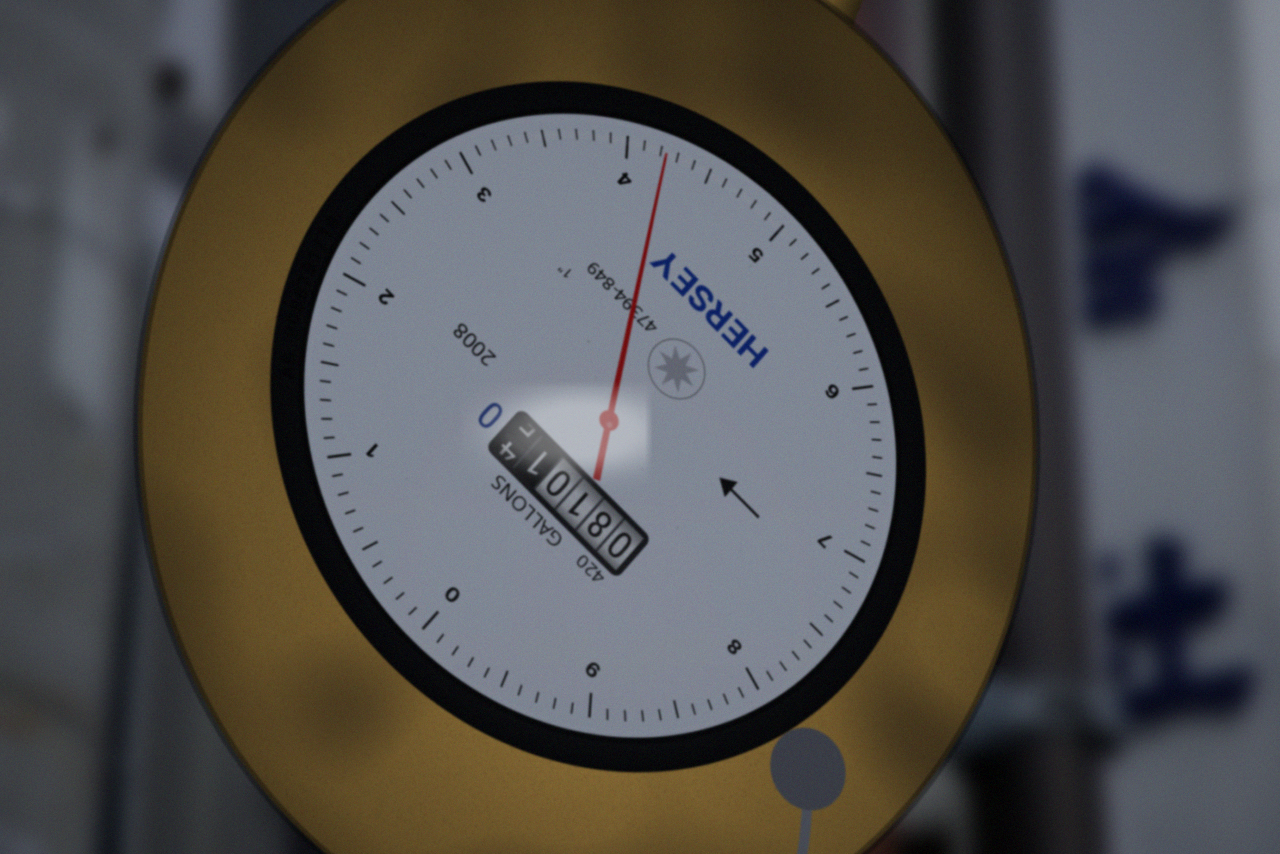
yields 810144.2 gal
